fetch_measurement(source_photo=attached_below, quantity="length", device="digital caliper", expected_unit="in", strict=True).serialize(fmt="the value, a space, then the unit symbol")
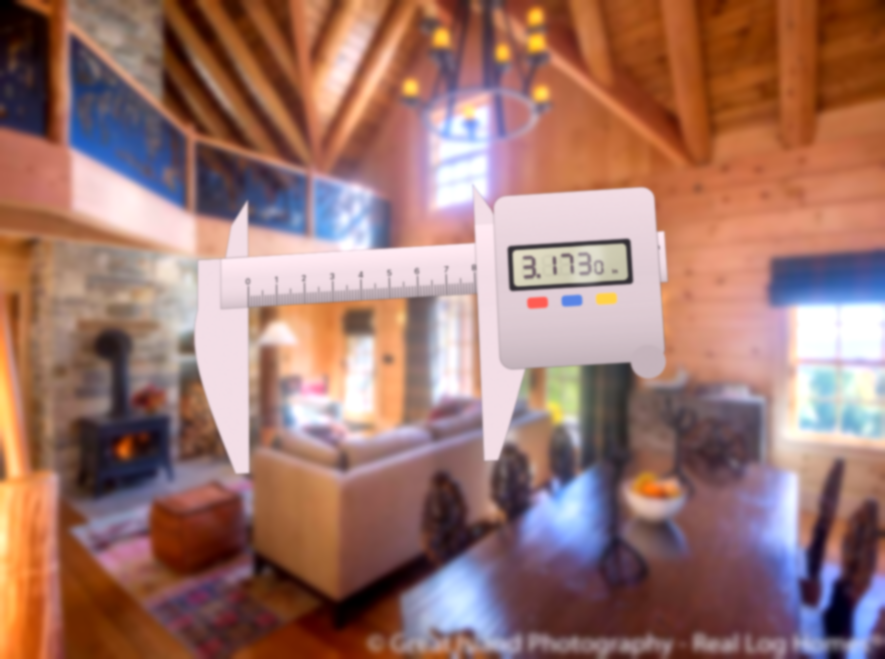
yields 3.1730 in
